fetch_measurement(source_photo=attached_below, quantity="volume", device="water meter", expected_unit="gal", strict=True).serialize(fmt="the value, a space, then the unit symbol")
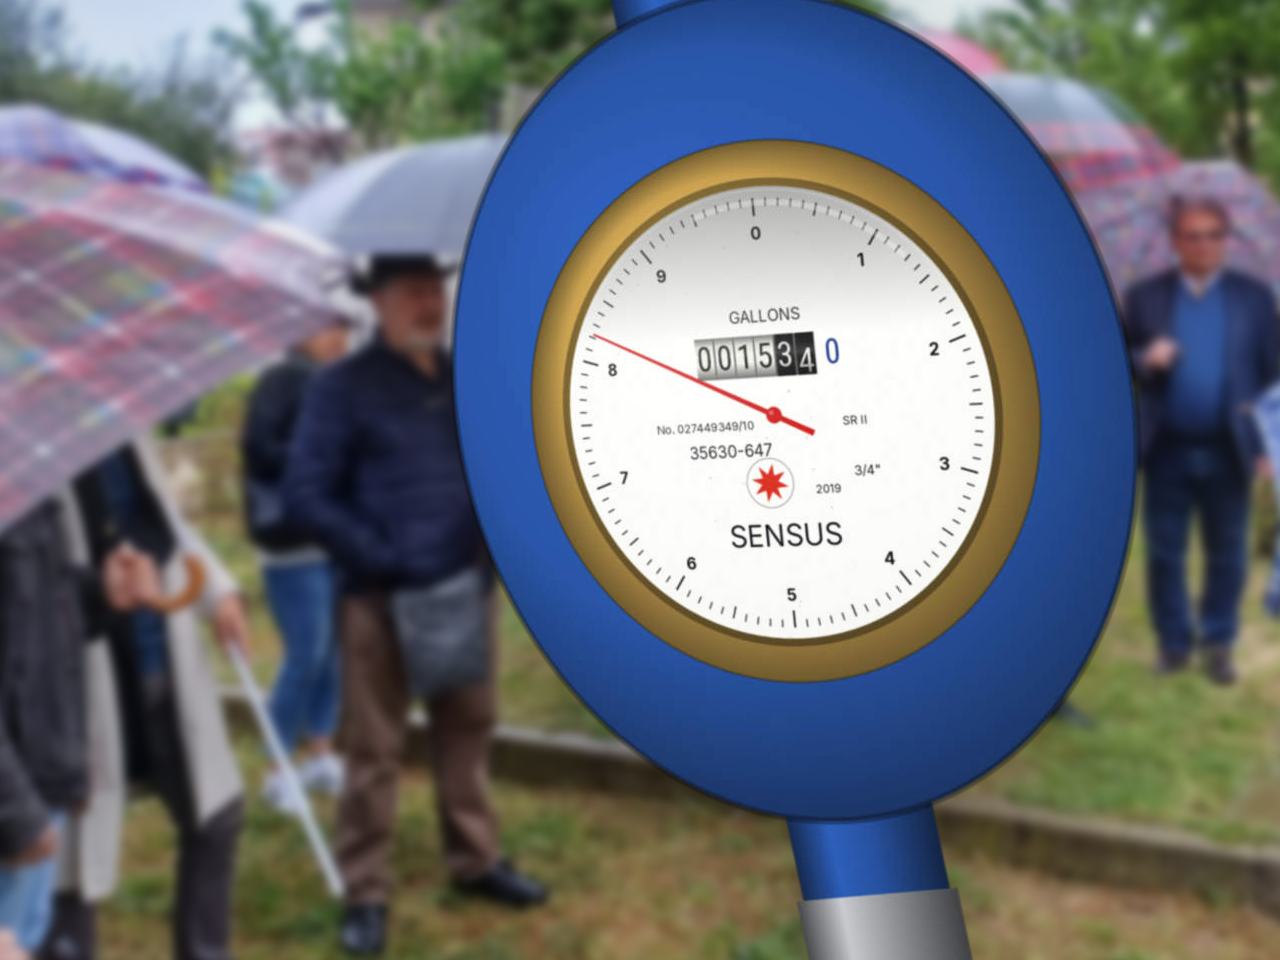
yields 15338.2 gal
